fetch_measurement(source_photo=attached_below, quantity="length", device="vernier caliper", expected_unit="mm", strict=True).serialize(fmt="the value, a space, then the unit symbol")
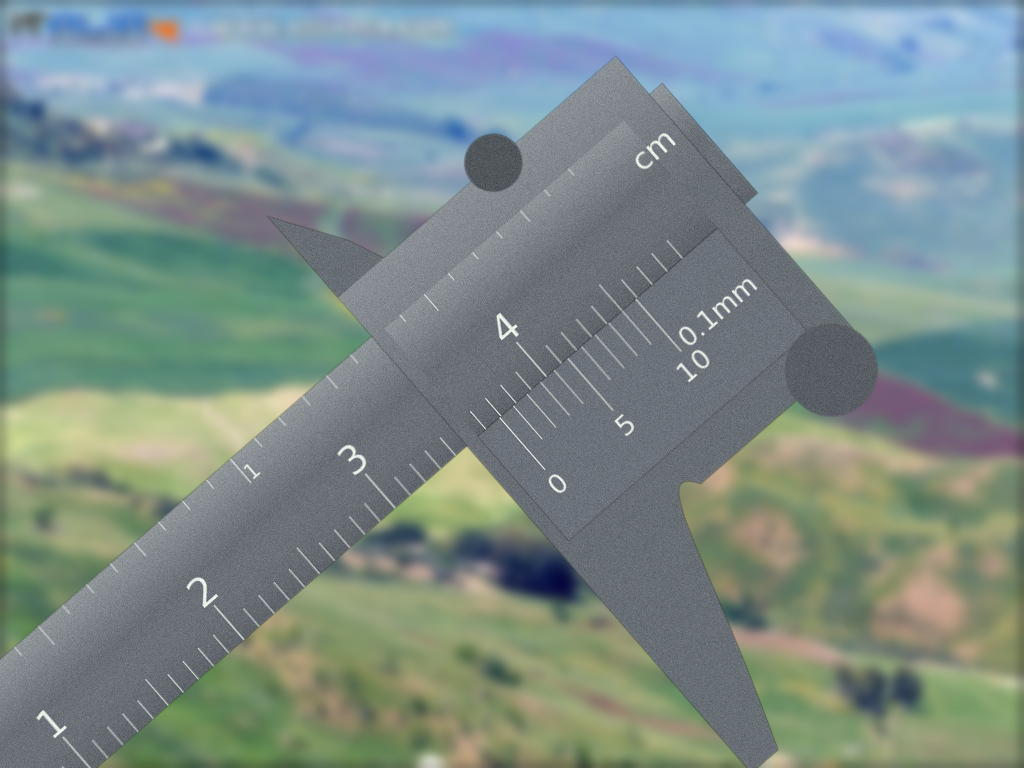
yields 36.9 mm
